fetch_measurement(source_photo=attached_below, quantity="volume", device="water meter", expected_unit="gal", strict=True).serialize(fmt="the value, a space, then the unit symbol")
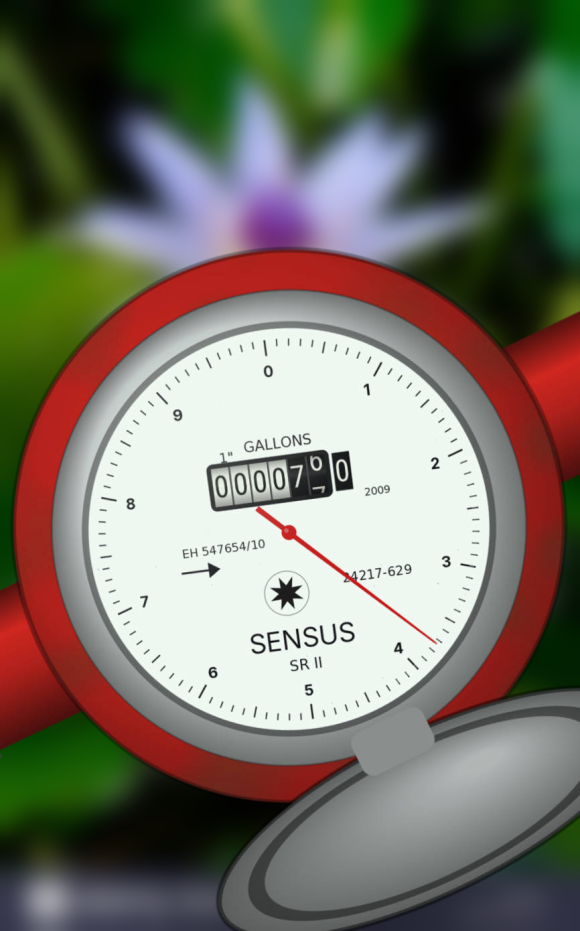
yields 763.7 gal
